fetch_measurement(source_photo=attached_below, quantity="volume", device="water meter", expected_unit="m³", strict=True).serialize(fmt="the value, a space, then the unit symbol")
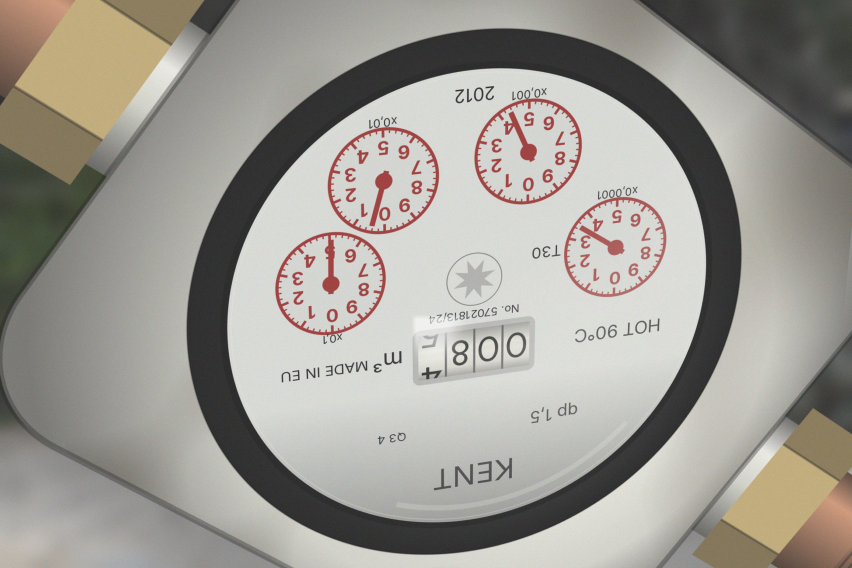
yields 84.5043 m³
